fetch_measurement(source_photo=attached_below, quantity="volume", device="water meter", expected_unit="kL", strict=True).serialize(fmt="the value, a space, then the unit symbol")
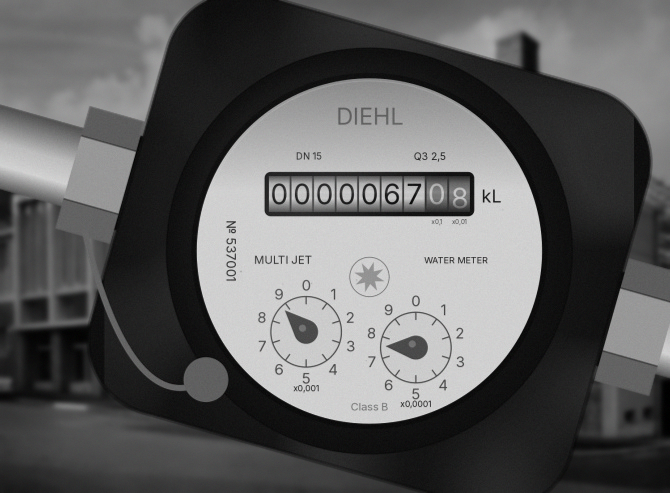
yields 67.0787 kL
